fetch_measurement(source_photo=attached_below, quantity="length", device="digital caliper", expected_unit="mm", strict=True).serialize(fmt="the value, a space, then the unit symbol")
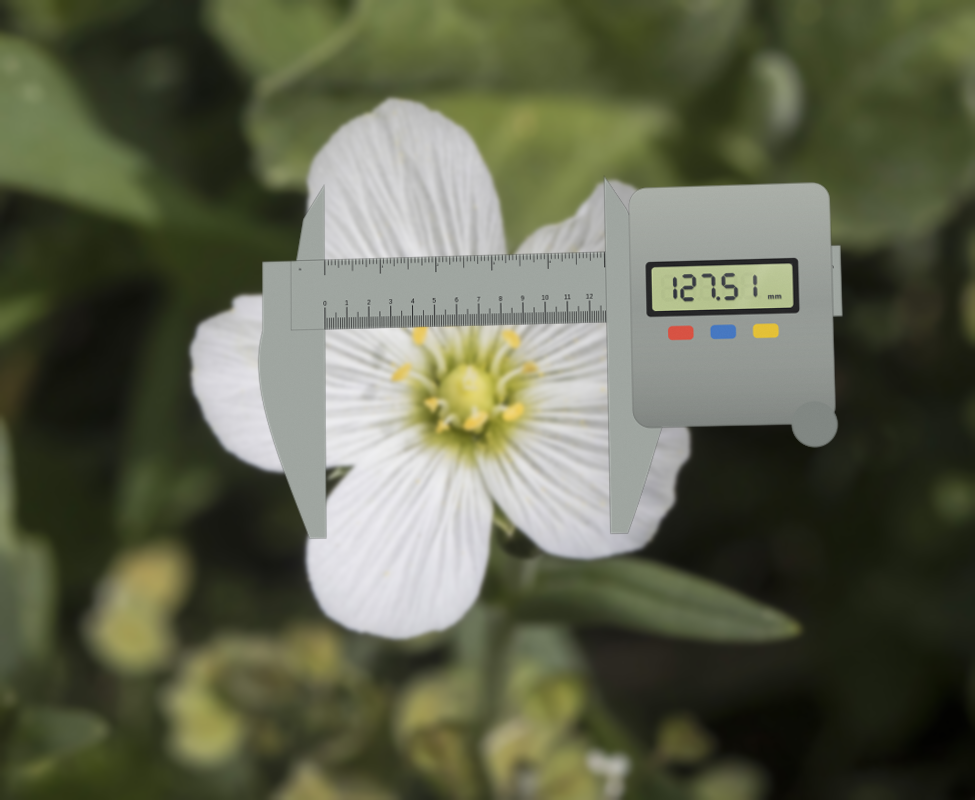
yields 127.51 mm
